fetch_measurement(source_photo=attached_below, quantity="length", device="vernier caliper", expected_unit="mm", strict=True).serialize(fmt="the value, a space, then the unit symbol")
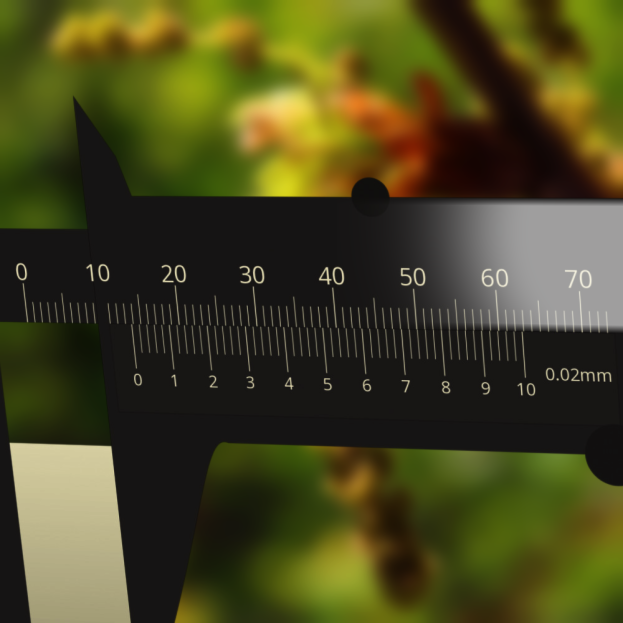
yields 13.8 mm
